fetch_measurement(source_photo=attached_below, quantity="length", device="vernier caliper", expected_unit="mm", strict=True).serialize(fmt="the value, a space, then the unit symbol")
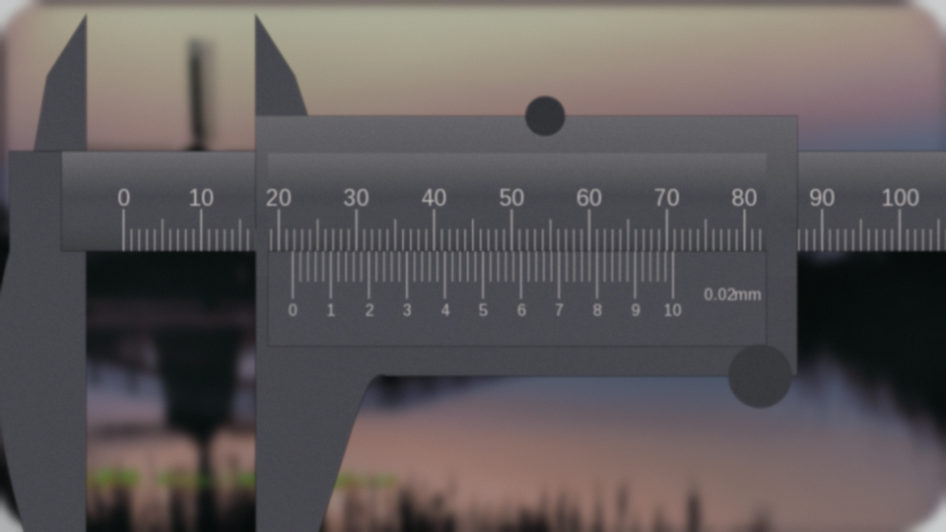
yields 21.8 mm
